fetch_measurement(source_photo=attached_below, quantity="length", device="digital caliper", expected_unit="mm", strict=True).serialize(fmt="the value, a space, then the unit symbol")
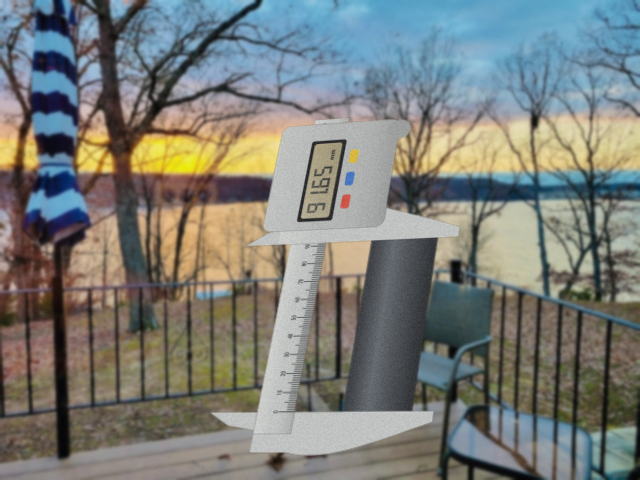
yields 91.65 mm
